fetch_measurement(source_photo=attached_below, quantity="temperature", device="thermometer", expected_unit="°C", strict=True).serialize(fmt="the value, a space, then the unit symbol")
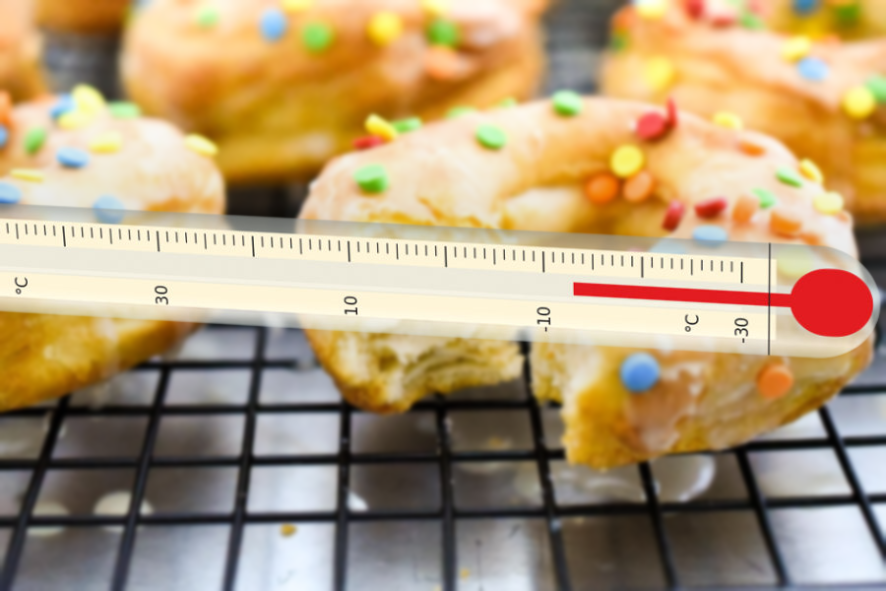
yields -13 °C
